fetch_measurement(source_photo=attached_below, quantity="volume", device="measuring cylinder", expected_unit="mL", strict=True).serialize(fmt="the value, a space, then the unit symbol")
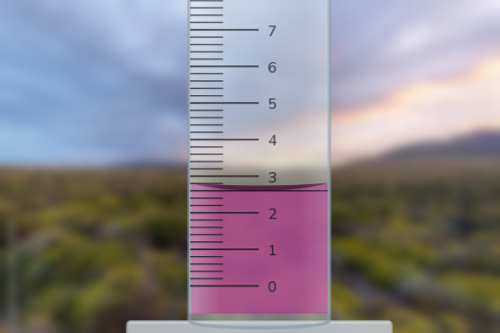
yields 2.6 mL
